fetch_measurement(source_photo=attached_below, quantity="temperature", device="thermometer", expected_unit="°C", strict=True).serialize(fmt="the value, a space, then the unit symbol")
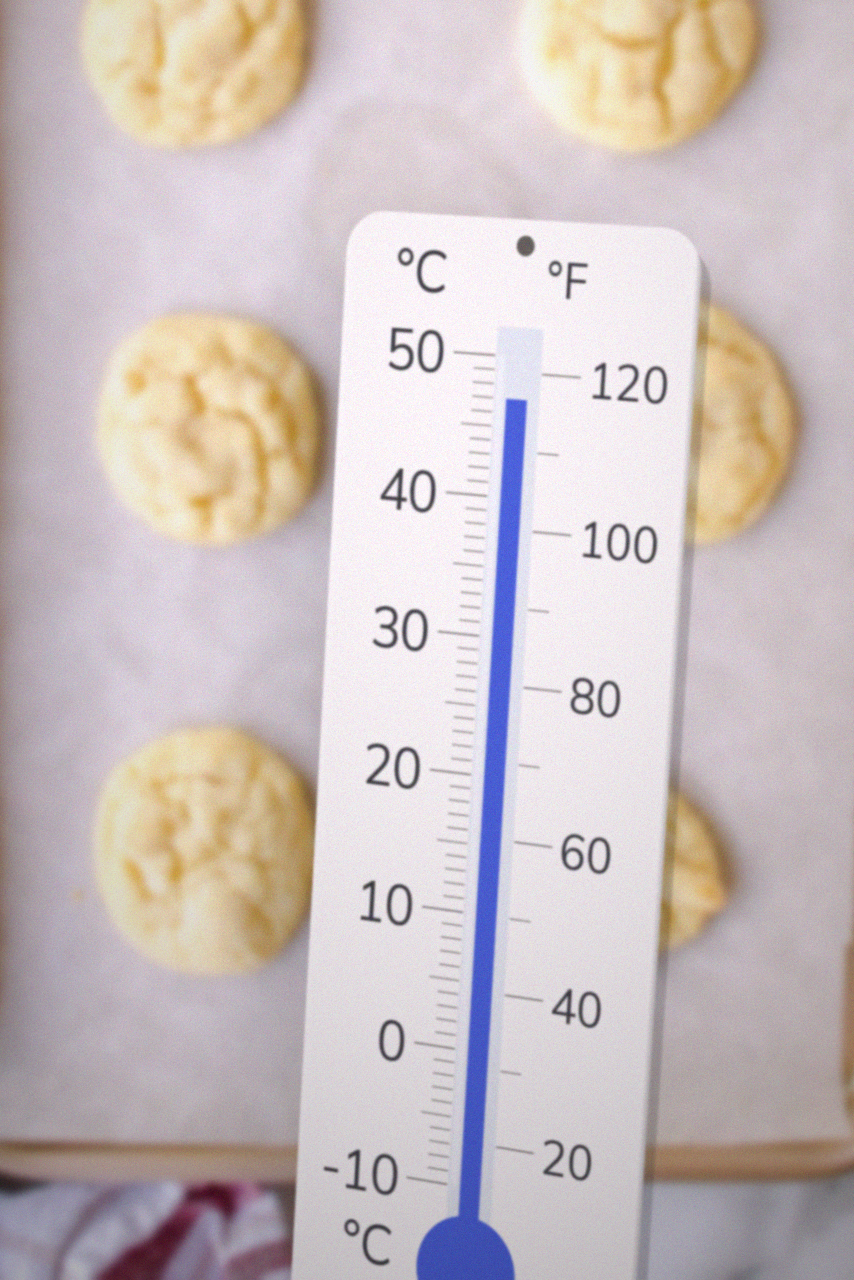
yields 47 °C
